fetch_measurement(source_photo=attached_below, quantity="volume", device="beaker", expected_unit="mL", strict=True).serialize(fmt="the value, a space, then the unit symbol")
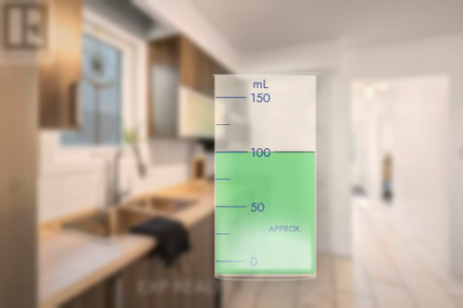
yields 100 mL
